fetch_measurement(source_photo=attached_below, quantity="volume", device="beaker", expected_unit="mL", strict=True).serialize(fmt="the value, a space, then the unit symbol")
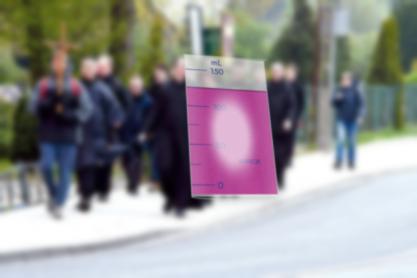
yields 125 mL
